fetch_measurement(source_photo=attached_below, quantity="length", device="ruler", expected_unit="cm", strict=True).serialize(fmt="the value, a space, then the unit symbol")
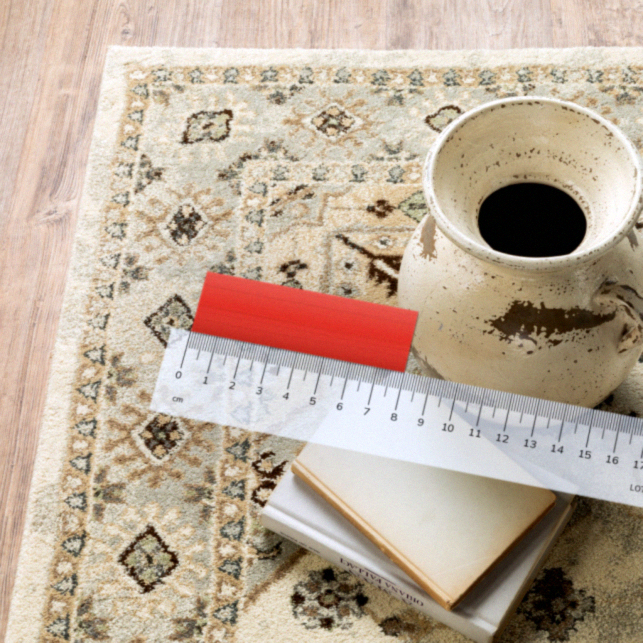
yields 8 cm
